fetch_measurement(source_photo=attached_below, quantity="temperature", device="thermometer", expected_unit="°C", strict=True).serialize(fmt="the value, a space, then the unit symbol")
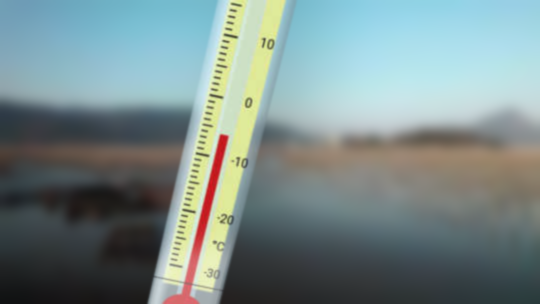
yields -6 °C
